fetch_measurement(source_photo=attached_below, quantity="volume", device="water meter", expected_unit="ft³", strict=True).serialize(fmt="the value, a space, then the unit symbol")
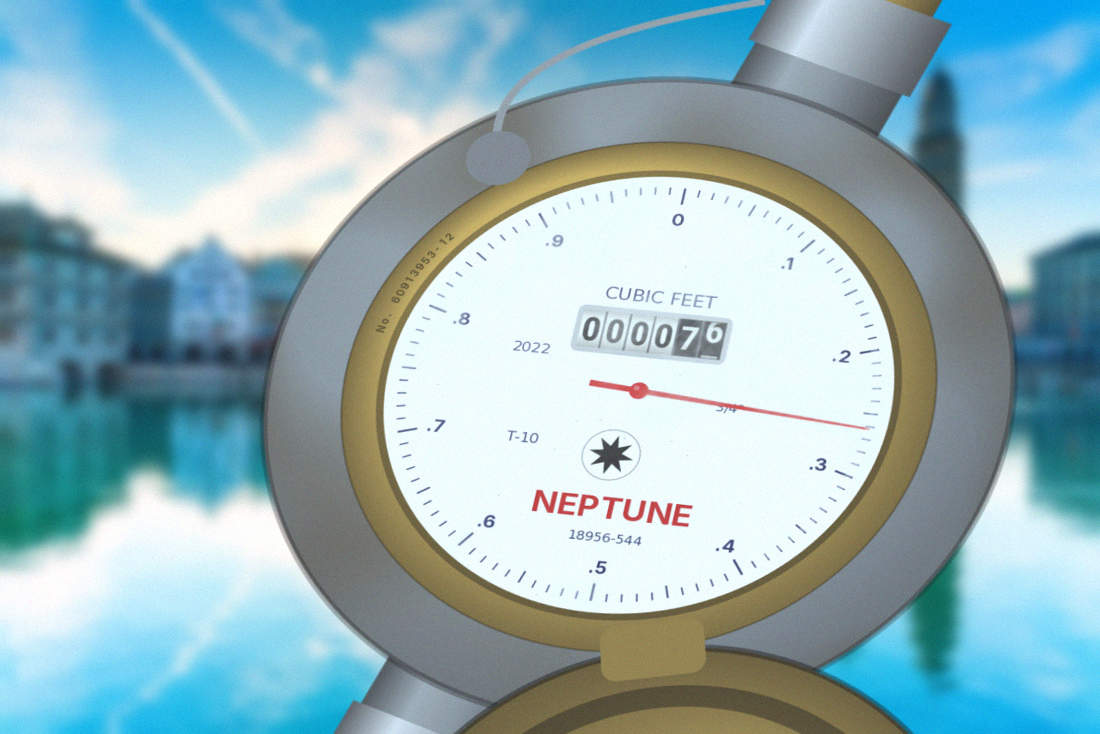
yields 76.26 ft³
